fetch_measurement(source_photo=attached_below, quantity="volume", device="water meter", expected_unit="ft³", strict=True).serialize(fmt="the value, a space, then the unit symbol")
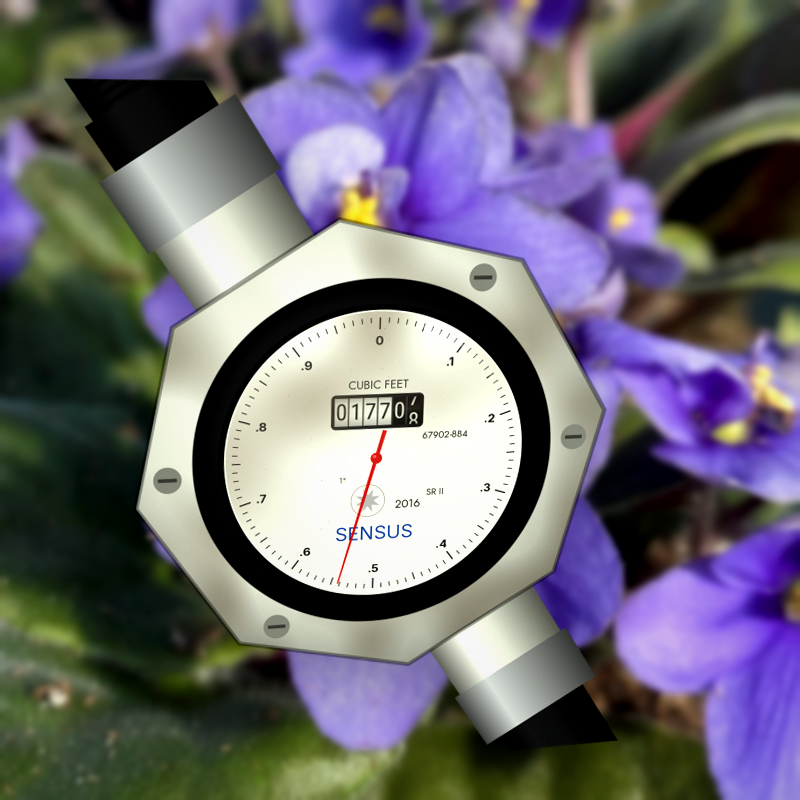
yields 17707.54 ft³
